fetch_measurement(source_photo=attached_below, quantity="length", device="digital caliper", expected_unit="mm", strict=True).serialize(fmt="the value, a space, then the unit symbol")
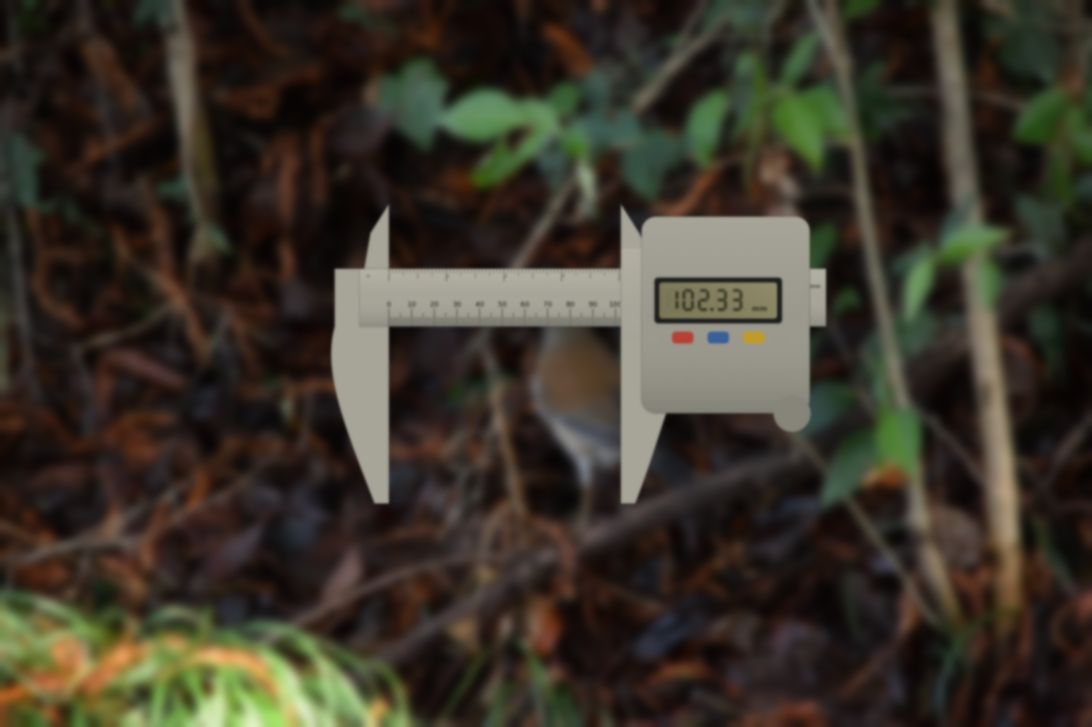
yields 102.33 mm
